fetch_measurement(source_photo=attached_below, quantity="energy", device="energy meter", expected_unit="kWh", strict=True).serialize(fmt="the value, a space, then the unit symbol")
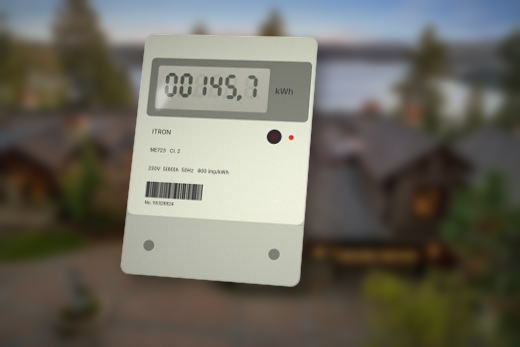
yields 145.7 kWh
